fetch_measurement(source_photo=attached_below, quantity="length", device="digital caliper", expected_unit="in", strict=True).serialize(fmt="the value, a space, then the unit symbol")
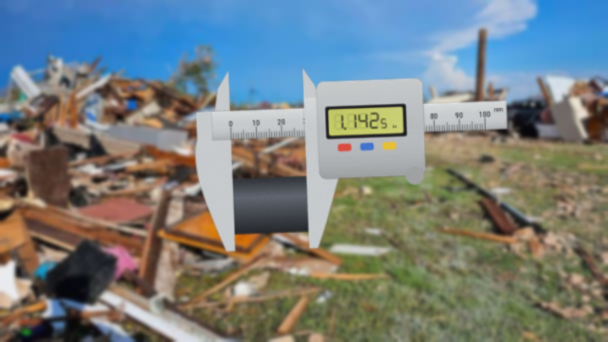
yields 1.1425 in
